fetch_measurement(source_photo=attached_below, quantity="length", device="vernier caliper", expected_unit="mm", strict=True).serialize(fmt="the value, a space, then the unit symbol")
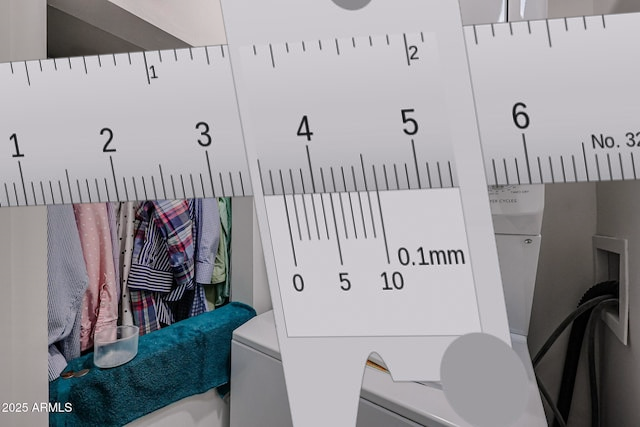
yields 37.0 mm
